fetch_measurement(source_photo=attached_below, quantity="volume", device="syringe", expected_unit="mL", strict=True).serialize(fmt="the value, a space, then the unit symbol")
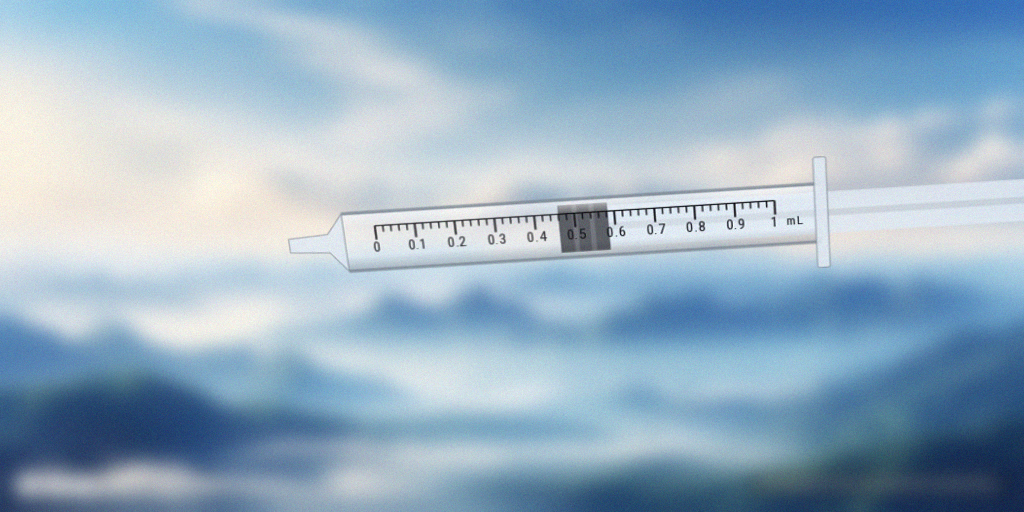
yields 0.46 mL
